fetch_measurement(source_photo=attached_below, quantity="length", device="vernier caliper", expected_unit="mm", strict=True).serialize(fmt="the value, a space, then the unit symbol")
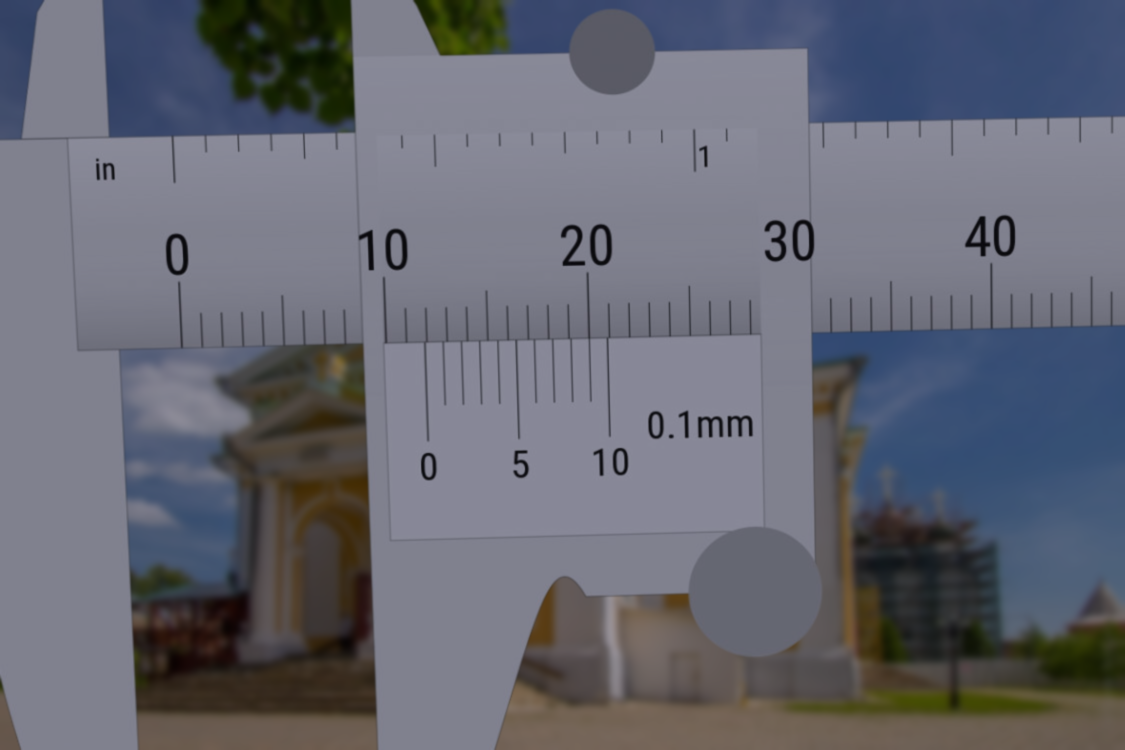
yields 11.9 mm
